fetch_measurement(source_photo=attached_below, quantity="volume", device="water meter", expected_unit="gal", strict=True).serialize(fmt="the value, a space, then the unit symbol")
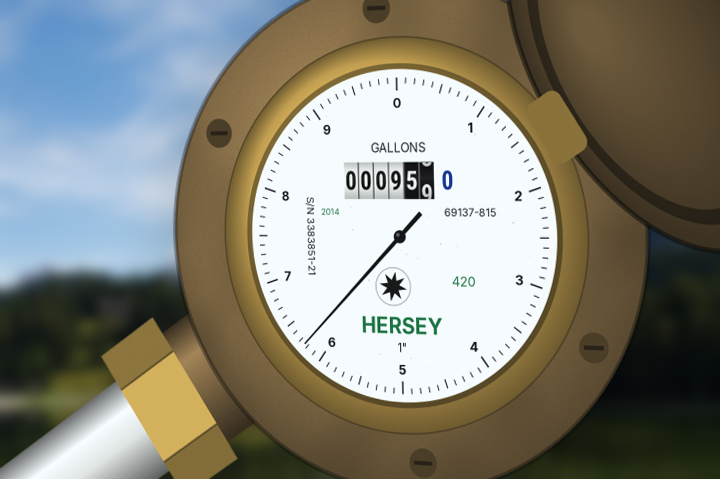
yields 9586.2 gal
